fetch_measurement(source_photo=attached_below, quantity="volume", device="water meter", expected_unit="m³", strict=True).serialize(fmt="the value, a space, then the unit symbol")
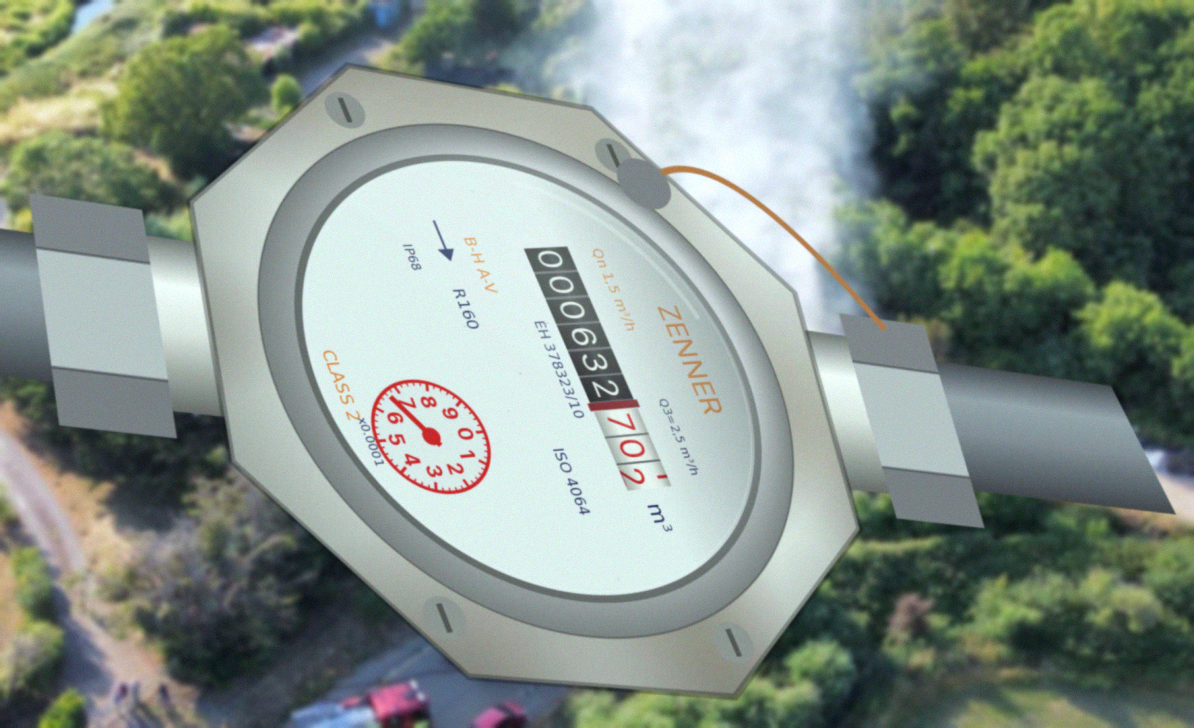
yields 632.7016 m³
